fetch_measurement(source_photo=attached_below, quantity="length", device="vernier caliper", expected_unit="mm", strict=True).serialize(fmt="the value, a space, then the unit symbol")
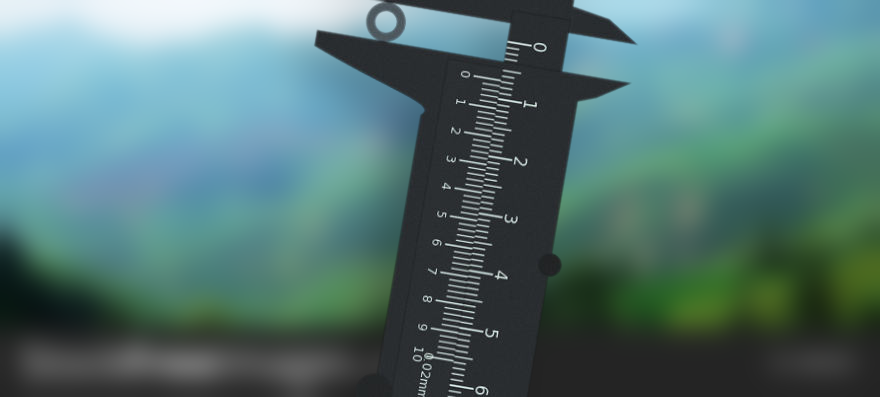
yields 6.8 mm
